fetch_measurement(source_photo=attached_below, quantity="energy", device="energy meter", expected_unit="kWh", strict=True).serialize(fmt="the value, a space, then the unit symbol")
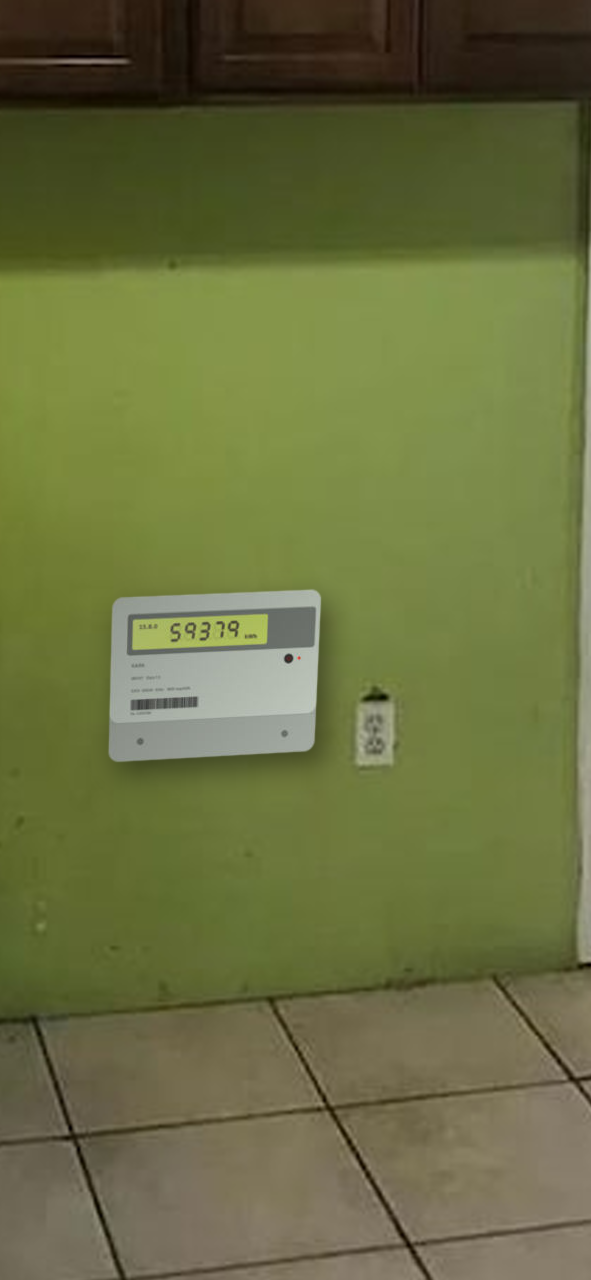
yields 59379 kWh
